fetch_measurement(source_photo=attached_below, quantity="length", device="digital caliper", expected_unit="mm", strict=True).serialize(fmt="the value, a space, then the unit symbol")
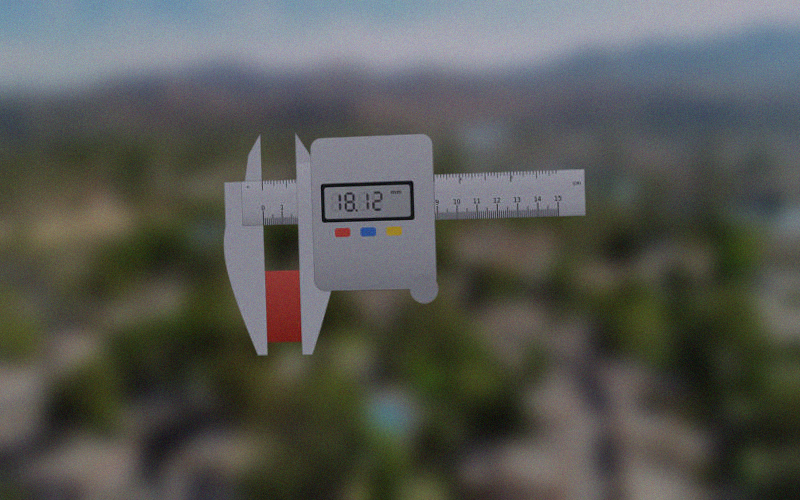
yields 18.12 mm
